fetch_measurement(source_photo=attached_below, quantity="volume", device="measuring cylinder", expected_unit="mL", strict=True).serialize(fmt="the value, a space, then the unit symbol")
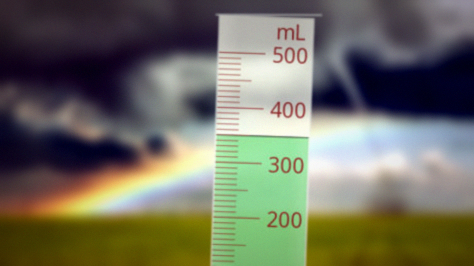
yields 350 mL
